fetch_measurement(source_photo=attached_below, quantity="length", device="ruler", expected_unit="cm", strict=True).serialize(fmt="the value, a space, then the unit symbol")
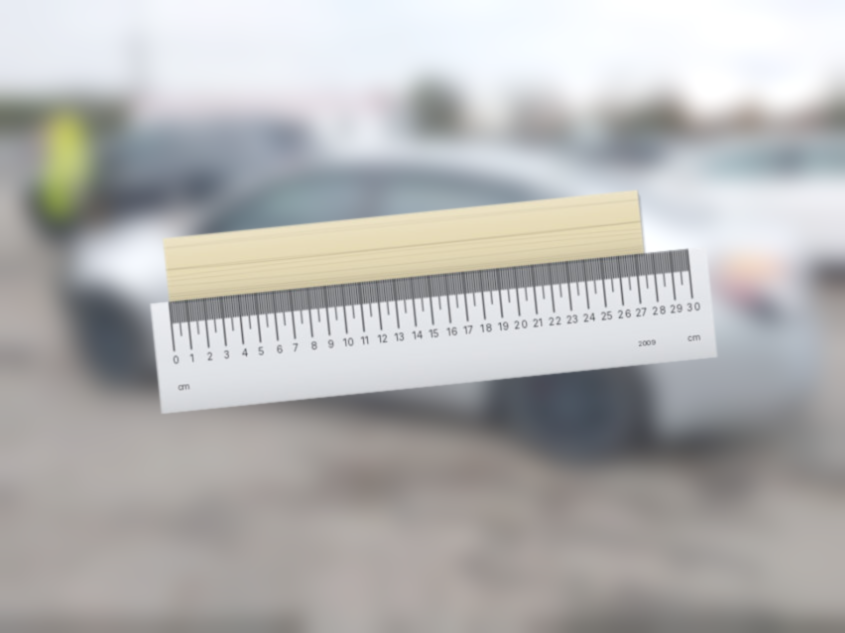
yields 27.5 cm
